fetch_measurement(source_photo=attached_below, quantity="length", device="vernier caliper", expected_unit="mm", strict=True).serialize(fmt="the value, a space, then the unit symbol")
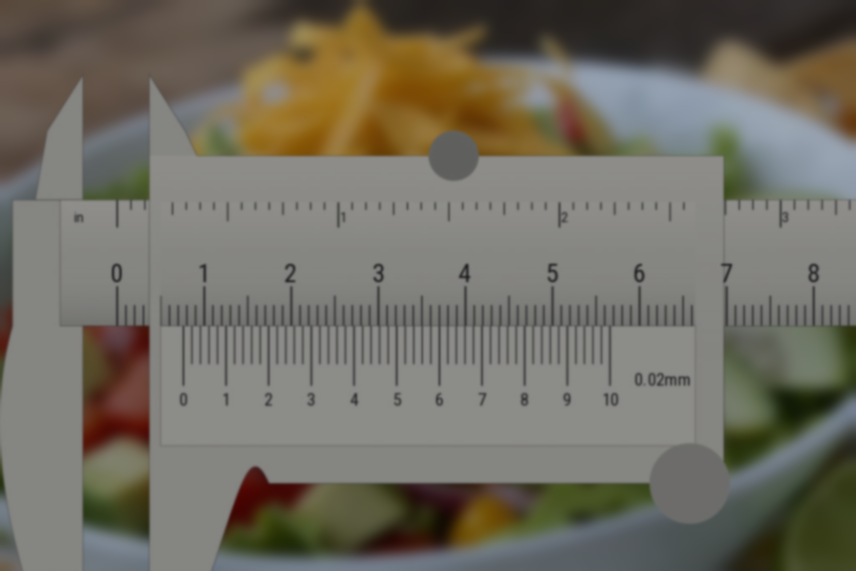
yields 7.6 mm
